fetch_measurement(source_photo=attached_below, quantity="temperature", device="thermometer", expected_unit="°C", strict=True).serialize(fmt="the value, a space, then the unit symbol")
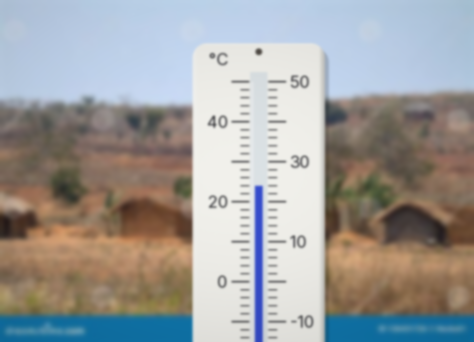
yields 24 °C
